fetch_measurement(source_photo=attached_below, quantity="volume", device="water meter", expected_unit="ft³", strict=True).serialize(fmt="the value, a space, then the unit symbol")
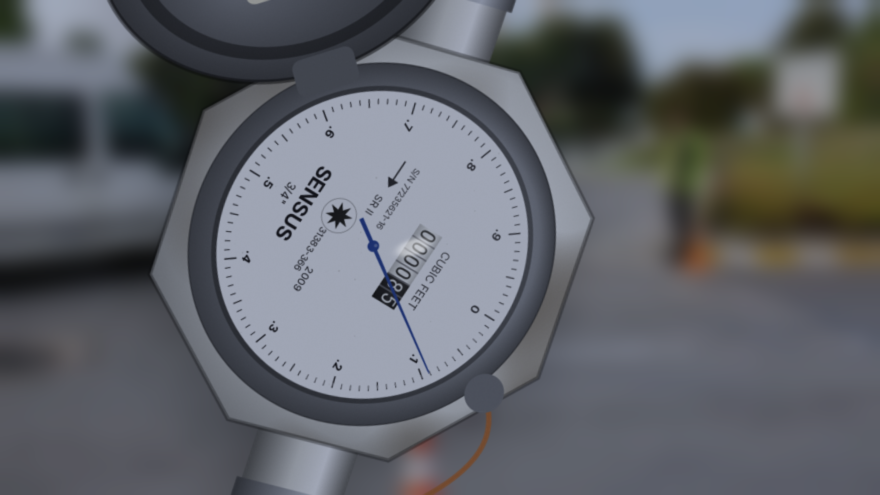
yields 85.09 ft³
